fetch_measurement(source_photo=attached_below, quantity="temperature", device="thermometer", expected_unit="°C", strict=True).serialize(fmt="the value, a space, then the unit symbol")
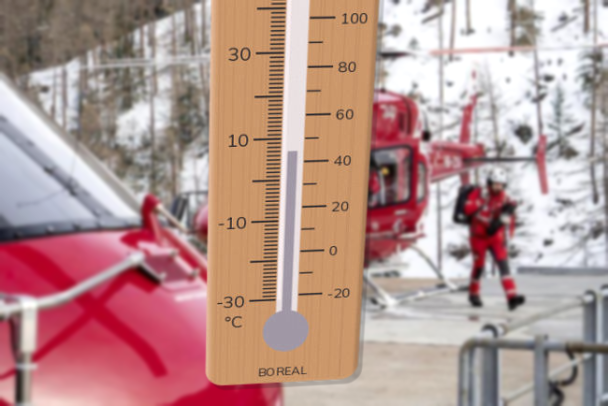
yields 7 °C
